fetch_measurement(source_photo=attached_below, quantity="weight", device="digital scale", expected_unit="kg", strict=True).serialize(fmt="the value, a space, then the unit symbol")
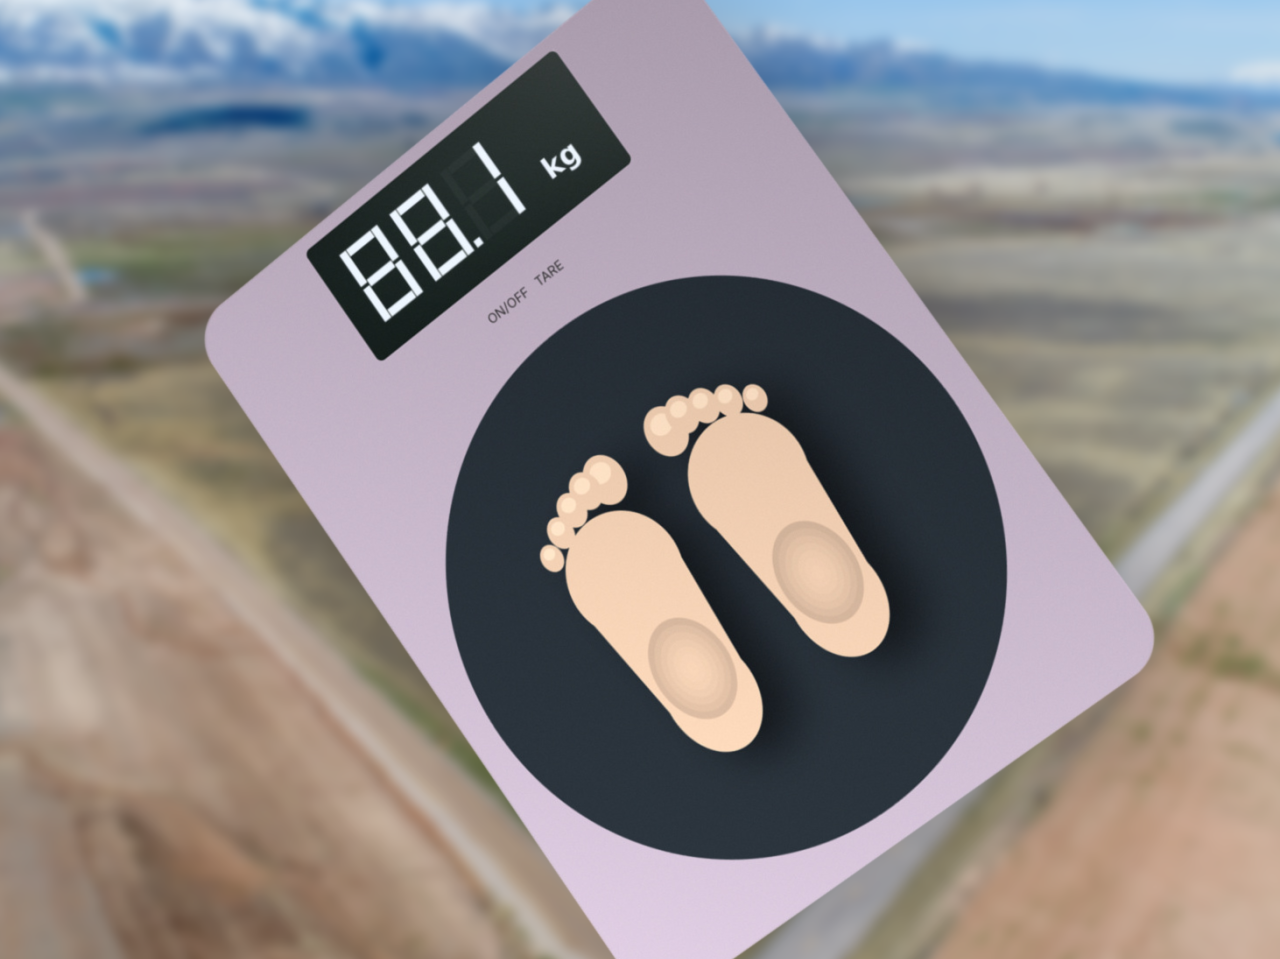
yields 88.1 kg
